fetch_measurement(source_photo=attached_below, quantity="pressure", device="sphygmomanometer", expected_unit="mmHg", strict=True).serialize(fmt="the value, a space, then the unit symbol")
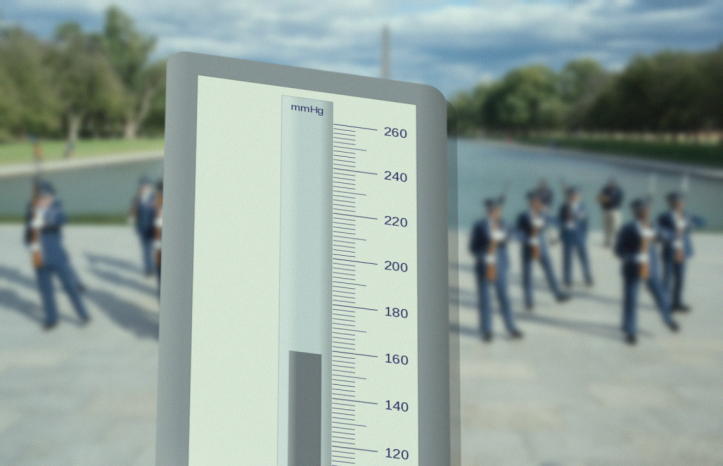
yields 158 mmHg
